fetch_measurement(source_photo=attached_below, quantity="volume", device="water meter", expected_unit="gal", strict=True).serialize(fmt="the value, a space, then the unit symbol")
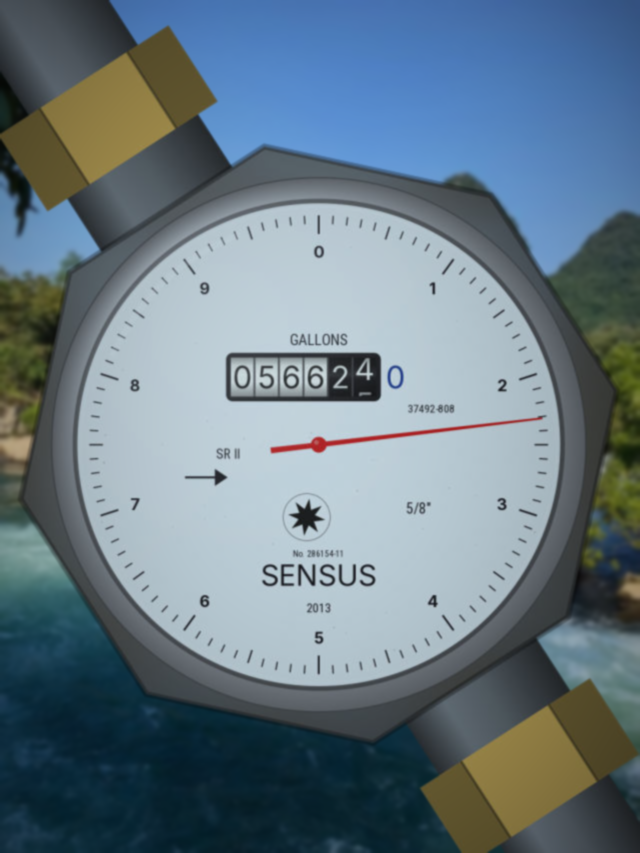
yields 566242.3 gal
